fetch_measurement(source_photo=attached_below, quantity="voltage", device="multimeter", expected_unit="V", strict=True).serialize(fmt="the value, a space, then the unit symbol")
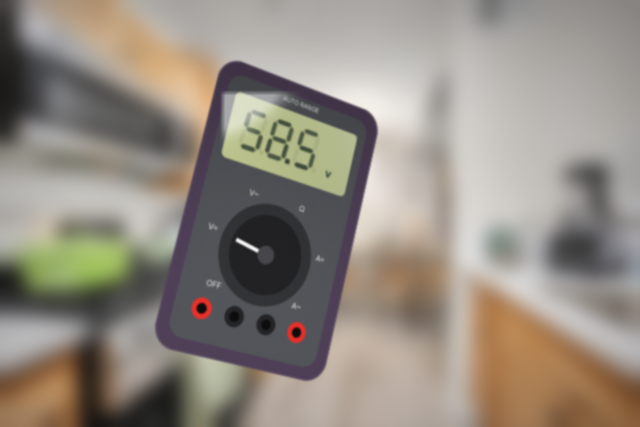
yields 58.5 V
